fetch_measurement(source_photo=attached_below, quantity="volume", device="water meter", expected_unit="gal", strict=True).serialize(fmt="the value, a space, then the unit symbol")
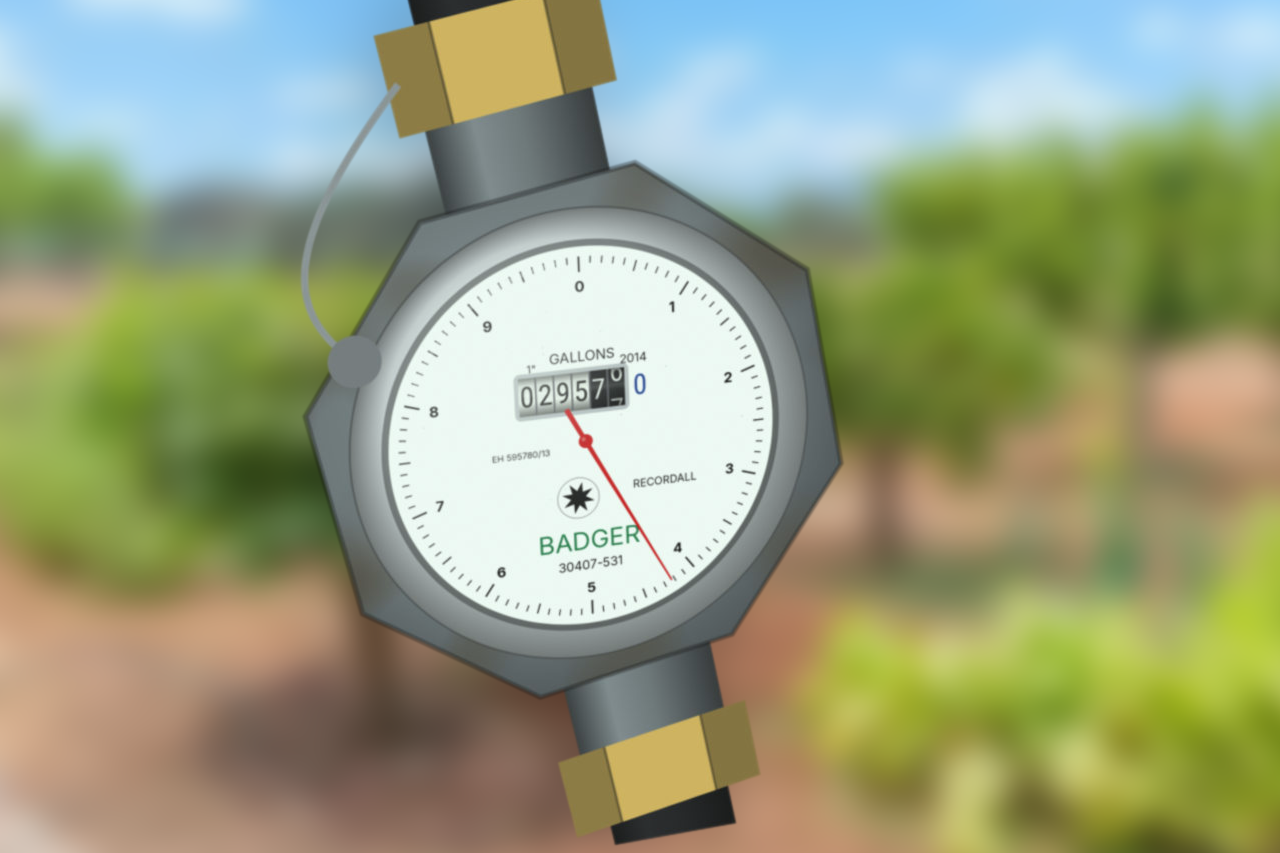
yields 295764.2 gal
